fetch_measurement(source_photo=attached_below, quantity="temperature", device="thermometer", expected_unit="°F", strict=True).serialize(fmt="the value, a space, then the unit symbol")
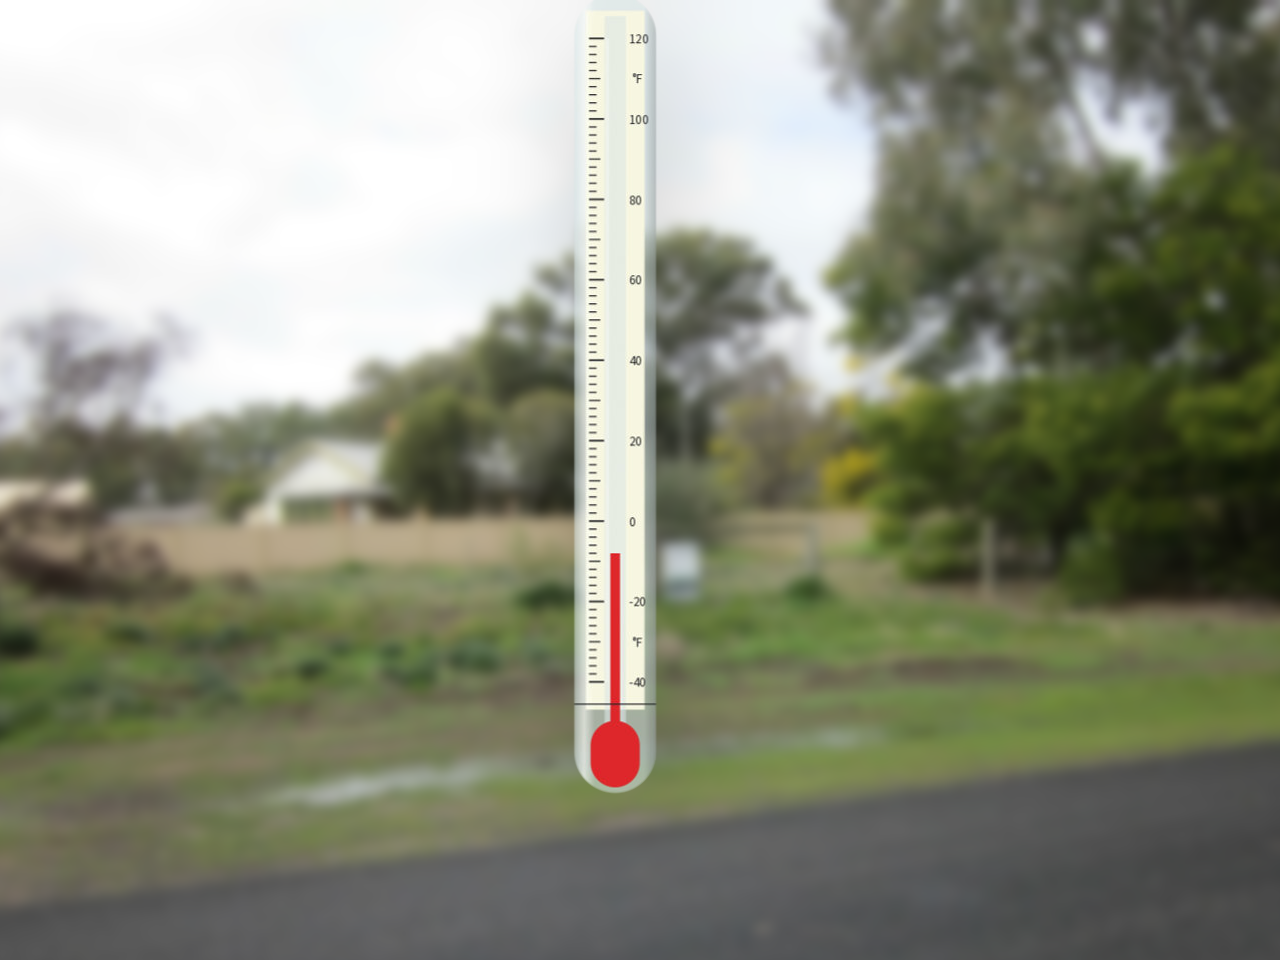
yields -8 °F
